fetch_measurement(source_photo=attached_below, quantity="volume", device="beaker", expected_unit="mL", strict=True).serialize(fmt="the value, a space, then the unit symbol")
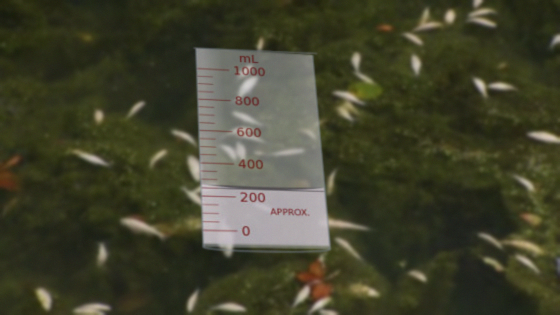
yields 250 mL
